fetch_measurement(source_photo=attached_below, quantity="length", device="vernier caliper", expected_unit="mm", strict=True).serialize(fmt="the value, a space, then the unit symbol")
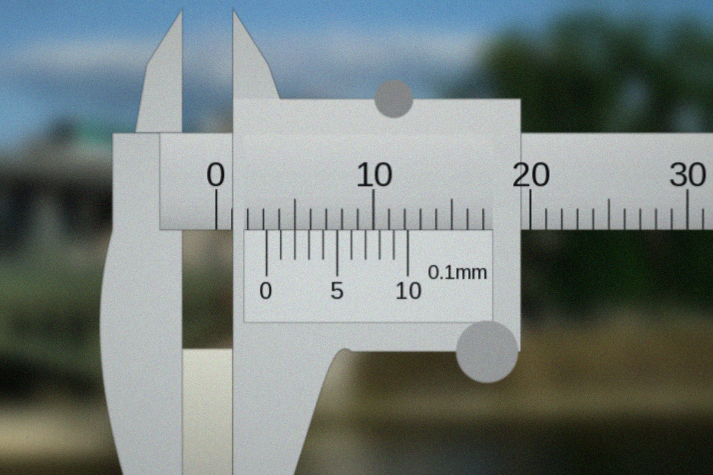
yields 3.2 mm
